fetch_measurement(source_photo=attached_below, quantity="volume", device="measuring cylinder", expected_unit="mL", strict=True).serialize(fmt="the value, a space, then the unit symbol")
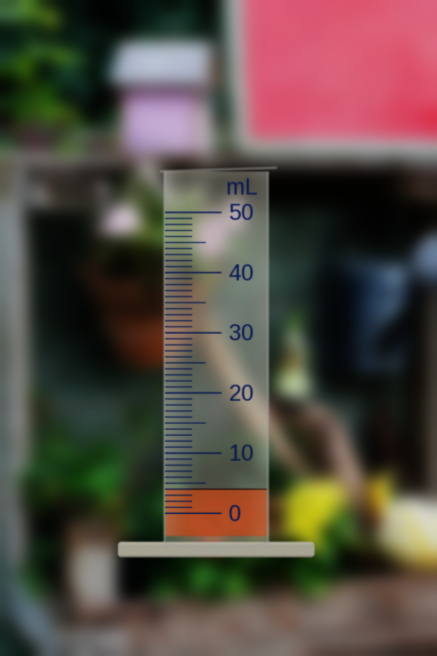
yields 4 mL
